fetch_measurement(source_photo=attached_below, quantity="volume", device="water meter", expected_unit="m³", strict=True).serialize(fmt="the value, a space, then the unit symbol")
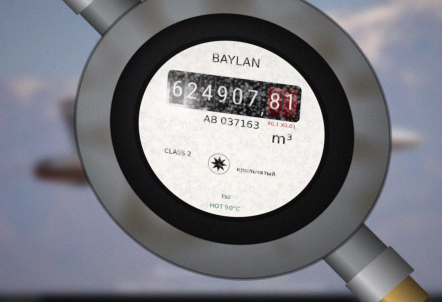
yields 624907.81 m³
